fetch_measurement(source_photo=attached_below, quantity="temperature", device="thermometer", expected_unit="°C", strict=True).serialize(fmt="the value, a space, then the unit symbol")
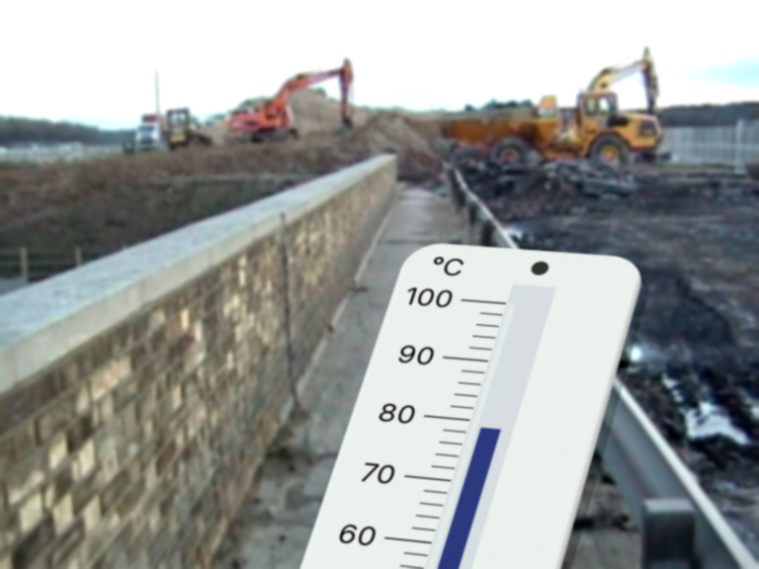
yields 79 °C
